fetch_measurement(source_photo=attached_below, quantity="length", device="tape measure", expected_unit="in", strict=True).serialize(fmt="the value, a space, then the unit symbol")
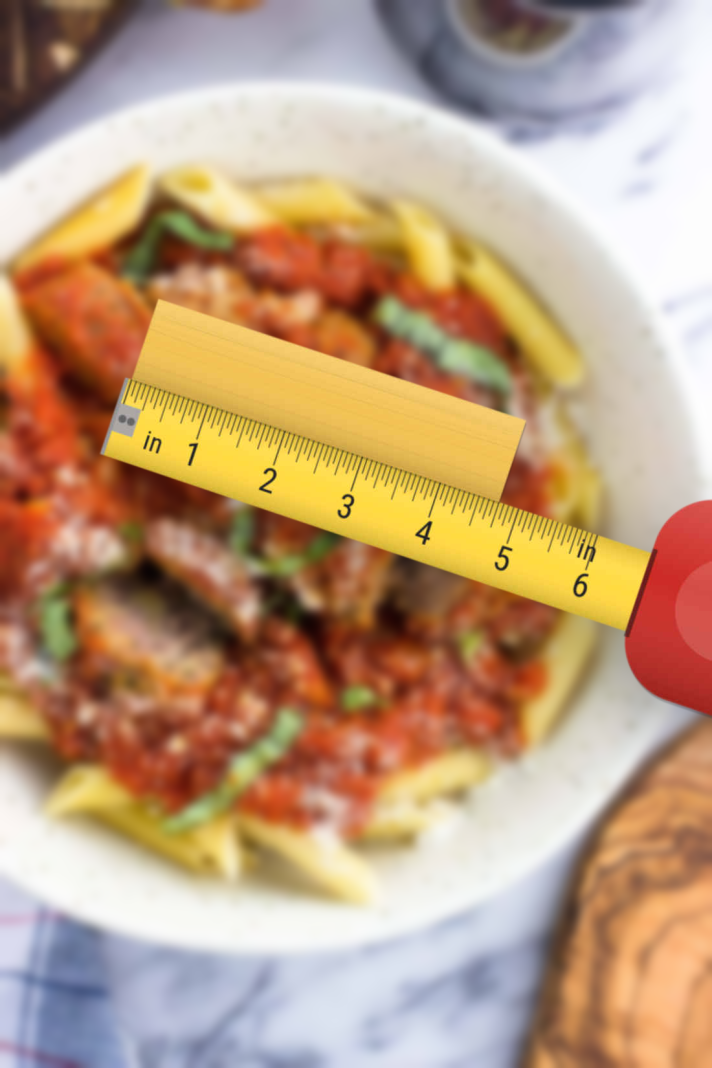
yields 4.75 in
